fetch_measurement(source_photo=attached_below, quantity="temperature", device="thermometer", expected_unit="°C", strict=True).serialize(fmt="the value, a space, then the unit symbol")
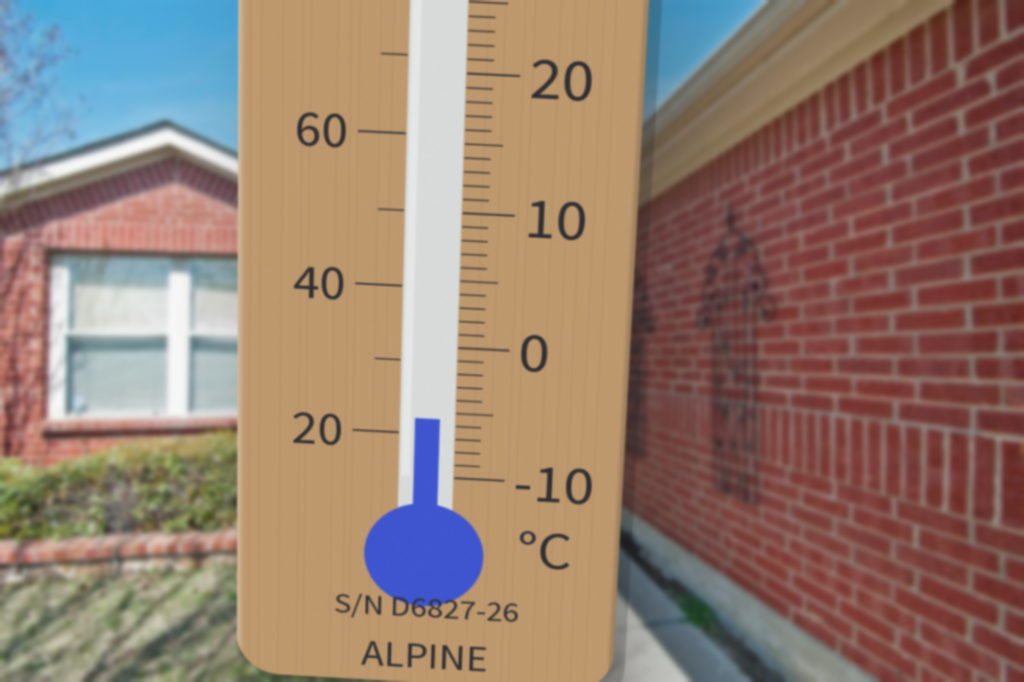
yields -5.5 °C
